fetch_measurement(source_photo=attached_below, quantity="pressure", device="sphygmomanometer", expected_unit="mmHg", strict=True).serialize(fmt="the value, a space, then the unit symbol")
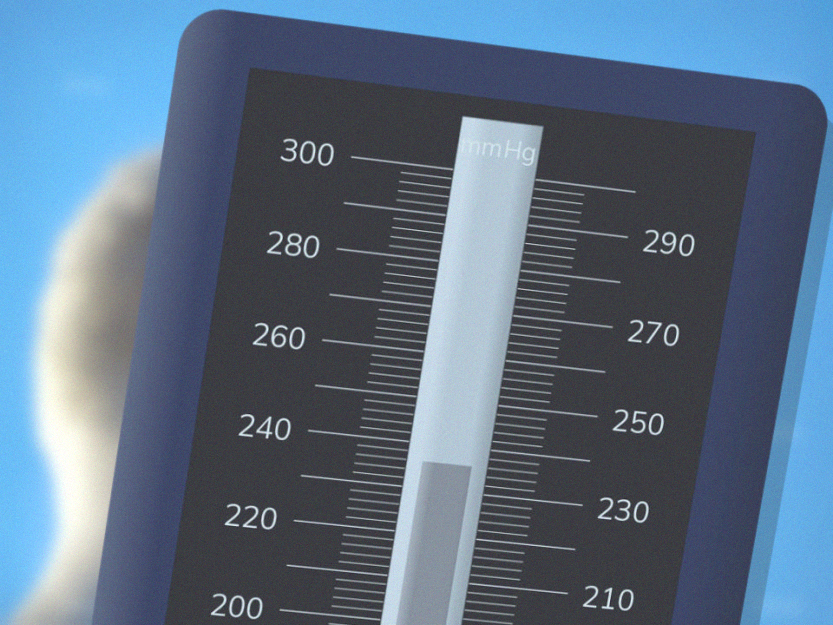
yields 236 mmHg
